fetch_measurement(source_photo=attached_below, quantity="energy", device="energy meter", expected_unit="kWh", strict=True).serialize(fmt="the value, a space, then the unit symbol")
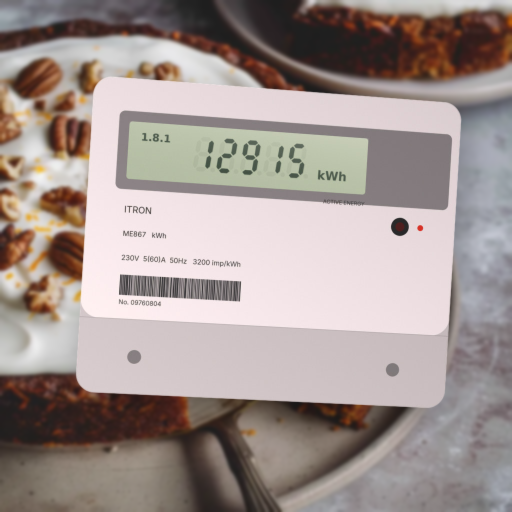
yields 12915 kWh
